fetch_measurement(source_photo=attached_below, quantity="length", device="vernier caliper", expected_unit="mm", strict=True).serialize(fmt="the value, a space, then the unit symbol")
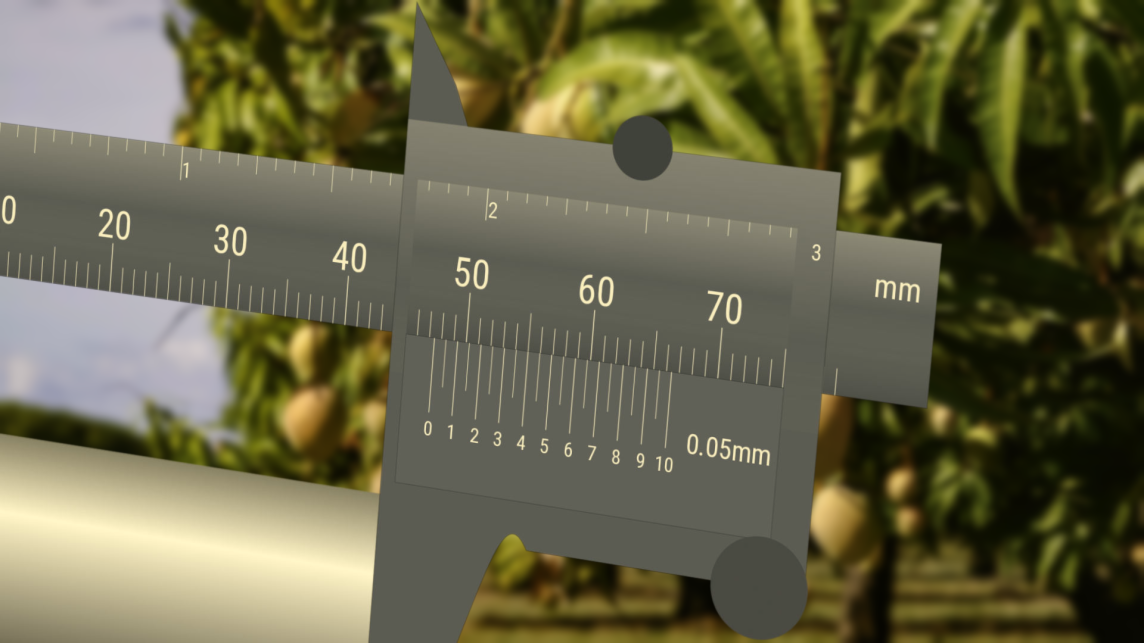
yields 47.4 mm
